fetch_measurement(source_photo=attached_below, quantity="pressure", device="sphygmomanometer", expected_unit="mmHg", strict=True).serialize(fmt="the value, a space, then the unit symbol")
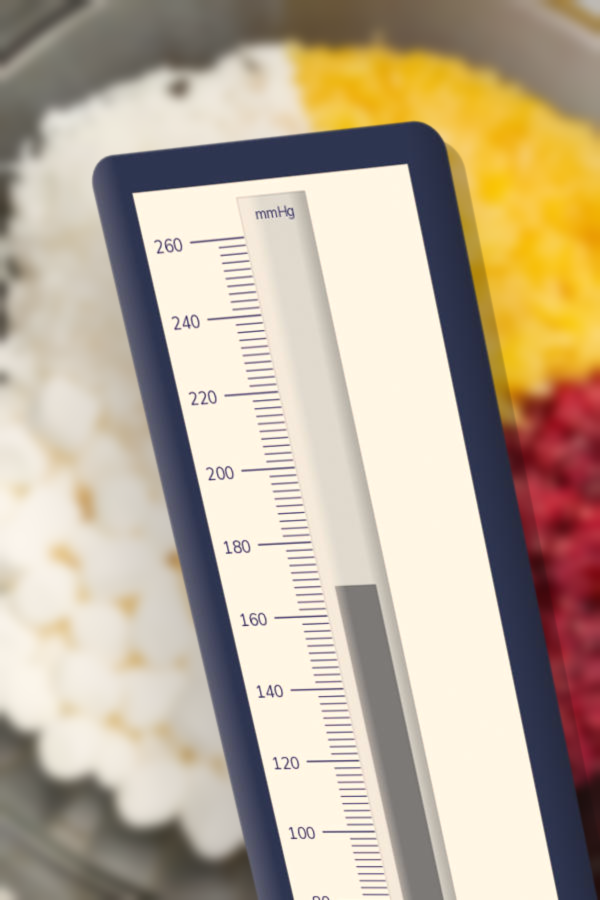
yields 168 mmHg
